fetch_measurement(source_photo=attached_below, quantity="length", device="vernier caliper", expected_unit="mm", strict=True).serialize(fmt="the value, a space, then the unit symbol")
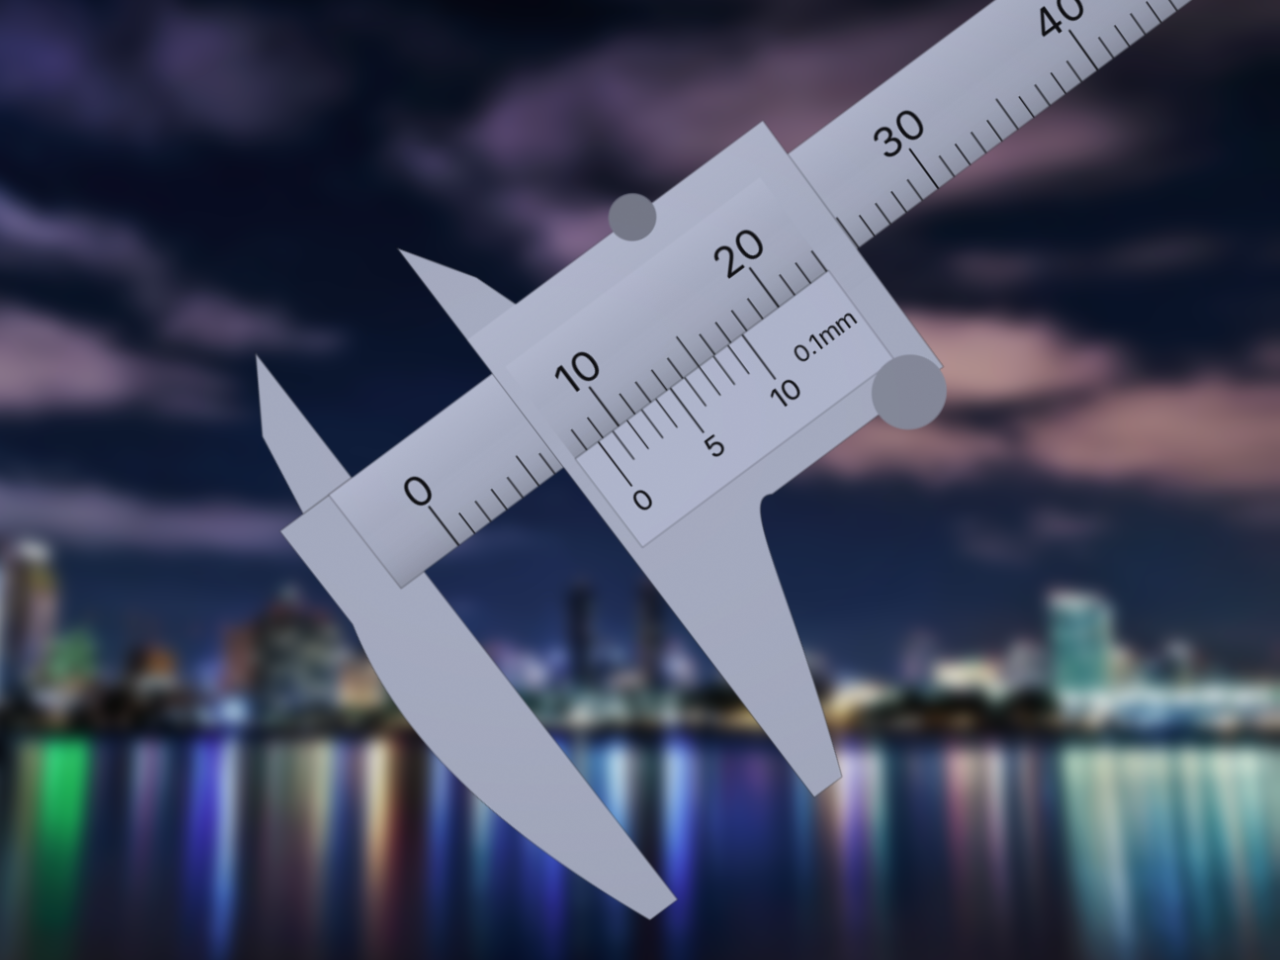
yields 8.7 mm
